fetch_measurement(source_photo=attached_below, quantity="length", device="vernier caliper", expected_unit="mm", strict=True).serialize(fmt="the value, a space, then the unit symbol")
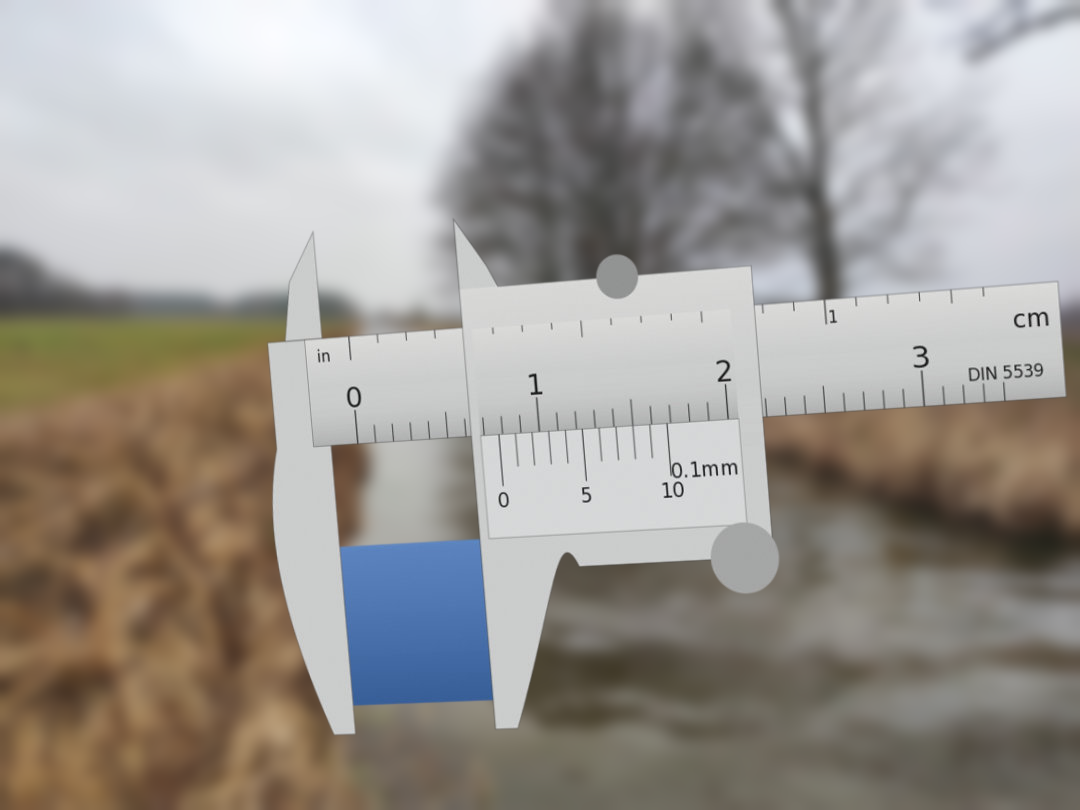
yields 7.8 mm
